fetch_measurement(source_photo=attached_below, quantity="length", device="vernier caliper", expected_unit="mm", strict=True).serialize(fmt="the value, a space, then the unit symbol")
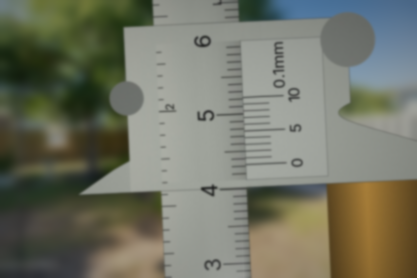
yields 43.2 mm
